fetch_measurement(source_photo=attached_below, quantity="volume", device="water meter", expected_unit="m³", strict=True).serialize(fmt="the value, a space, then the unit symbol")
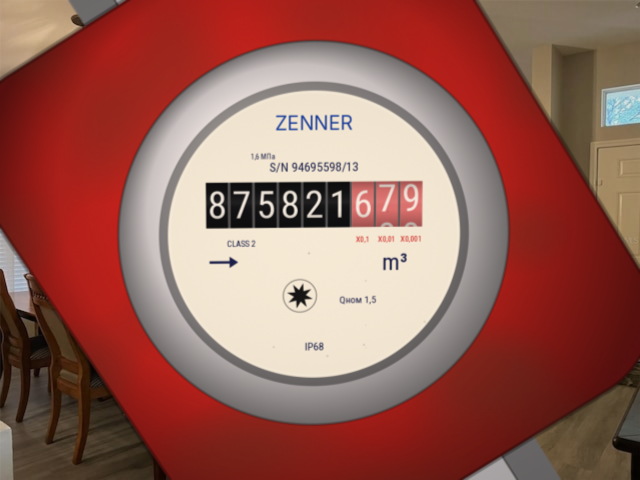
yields 875821.679 m³
